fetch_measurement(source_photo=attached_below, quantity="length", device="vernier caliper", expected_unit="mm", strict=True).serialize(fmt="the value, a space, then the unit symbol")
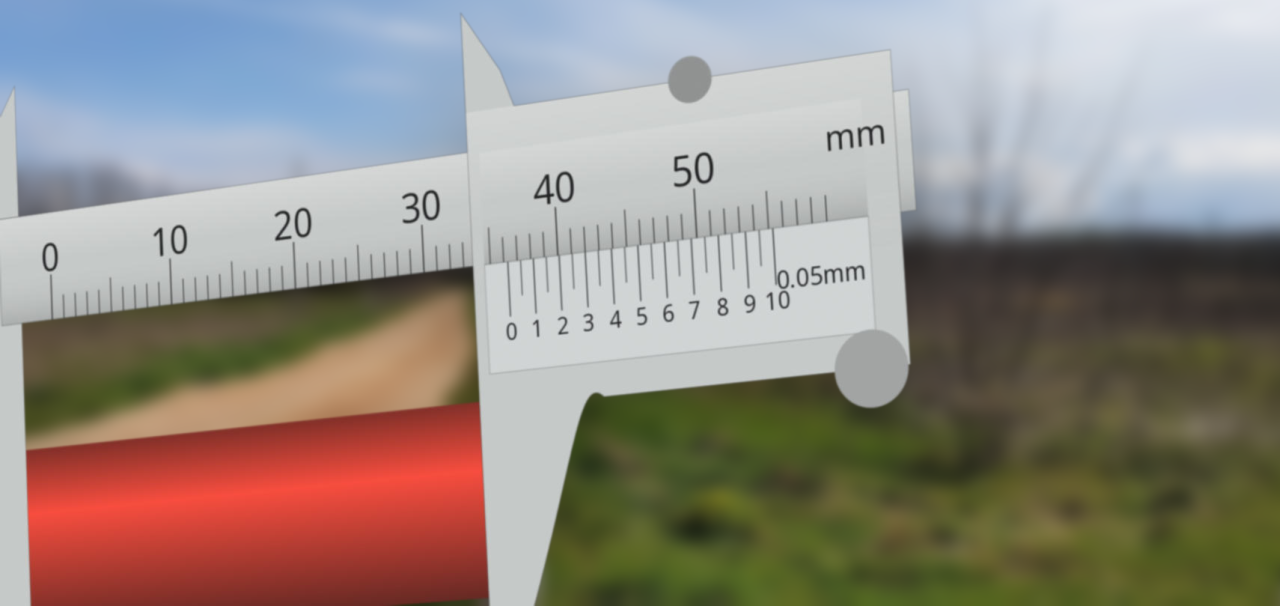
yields 36.3 mm
